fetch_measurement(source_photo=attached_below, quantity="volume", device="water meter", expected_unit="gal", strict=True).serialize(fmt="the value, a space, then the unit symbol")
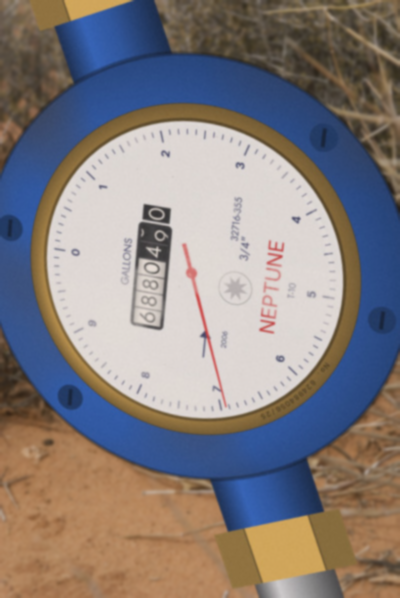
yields 6880486.9 gal
